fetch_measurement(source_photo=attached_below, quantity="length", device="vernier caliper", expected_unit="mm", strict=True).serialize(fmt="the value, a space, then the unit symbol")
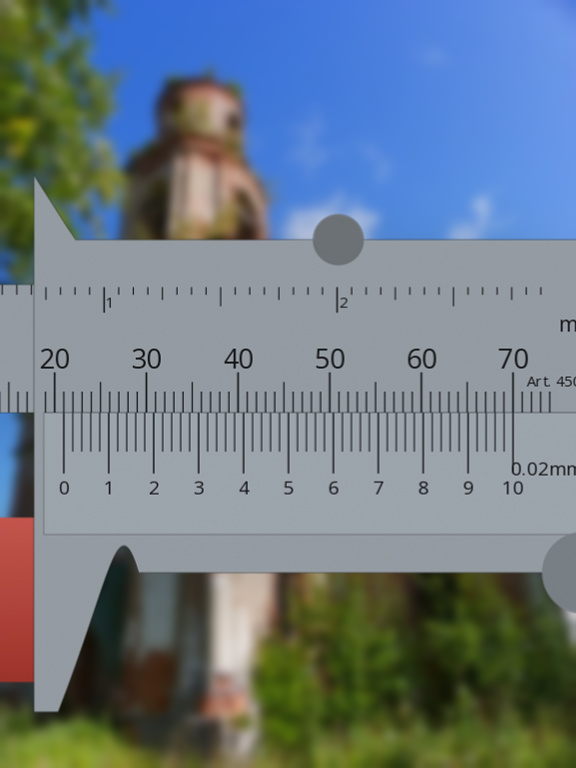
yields 21.0 mm
